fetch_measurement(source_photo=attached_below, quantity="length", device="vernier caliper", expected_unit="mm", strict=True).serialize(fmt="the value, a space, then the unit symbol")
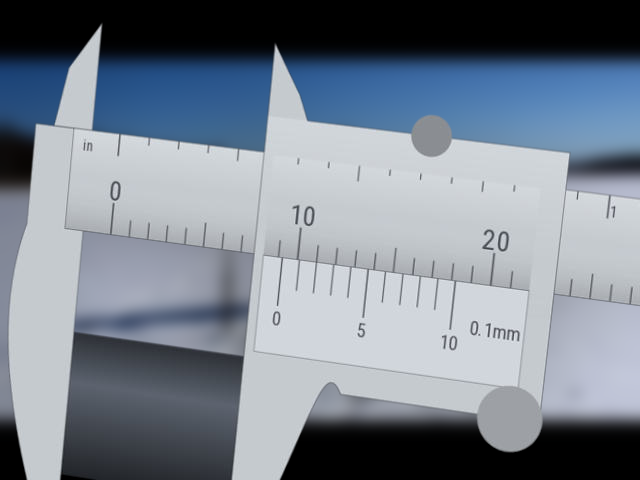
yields 9.2 mm
